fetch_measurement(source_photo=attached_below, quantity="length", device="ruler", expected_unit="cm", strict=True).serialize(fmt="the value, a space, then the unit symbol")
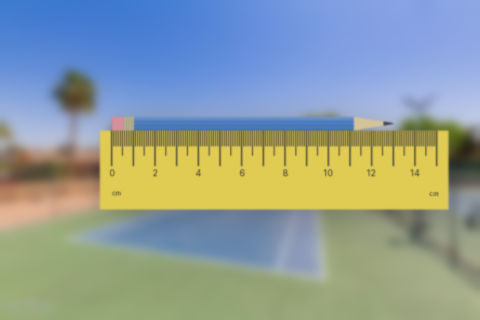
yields 13 cm
